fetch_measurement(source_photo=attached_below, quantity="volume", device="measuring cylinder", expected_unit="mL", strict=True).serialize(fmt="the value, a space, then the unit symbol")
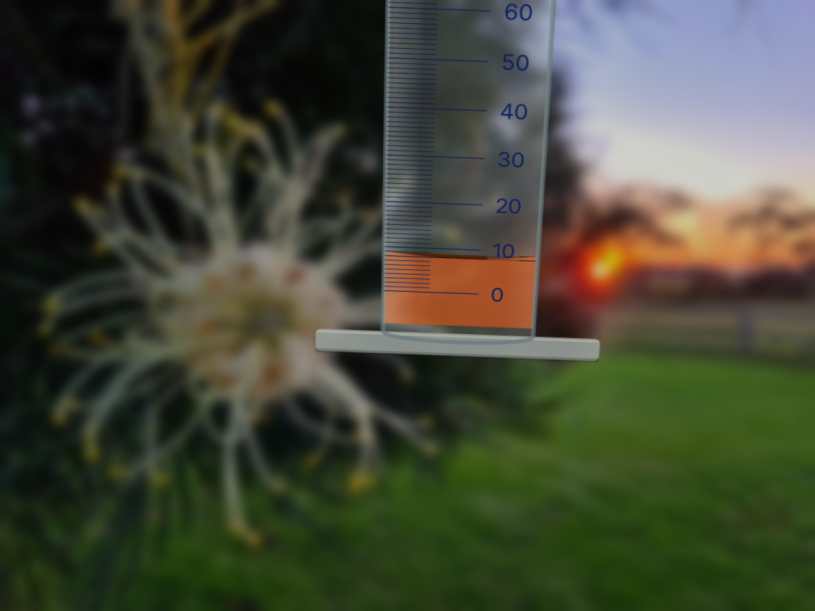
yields 8 mL
